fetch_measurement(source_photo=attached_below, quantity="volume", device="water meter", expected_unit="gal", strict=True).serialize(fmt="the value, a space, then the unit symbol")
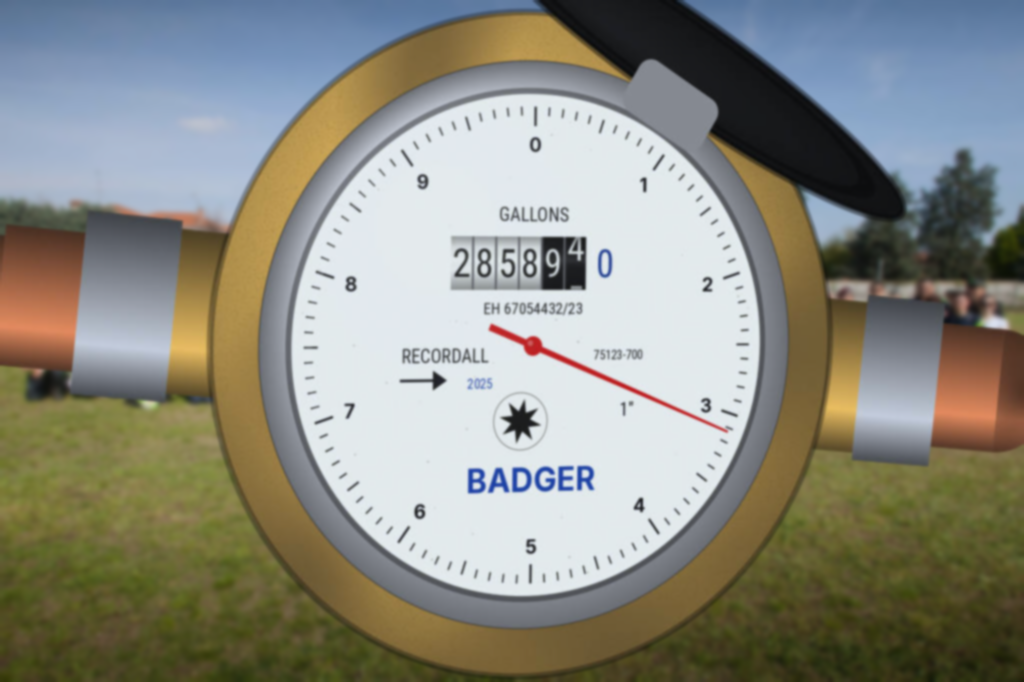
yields 2858943.1 gal
